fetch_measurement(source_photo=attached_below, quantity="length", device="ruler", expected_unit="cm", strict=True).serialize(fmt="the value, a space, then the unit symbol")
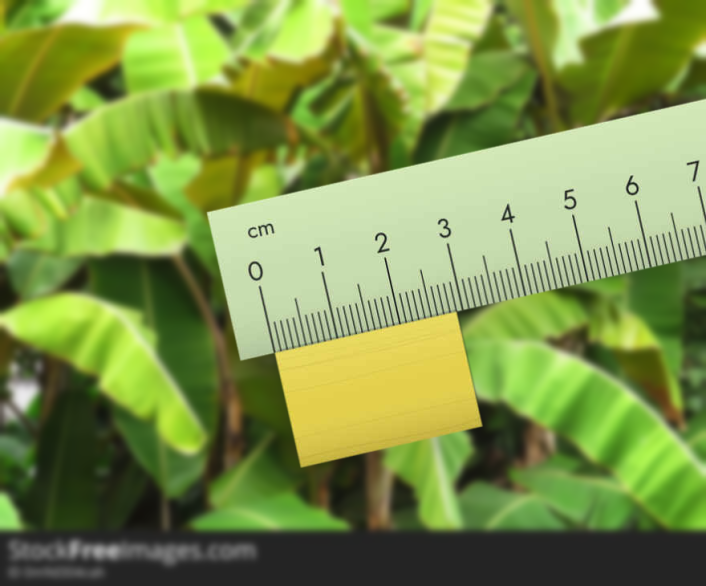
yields 2.9 cm
